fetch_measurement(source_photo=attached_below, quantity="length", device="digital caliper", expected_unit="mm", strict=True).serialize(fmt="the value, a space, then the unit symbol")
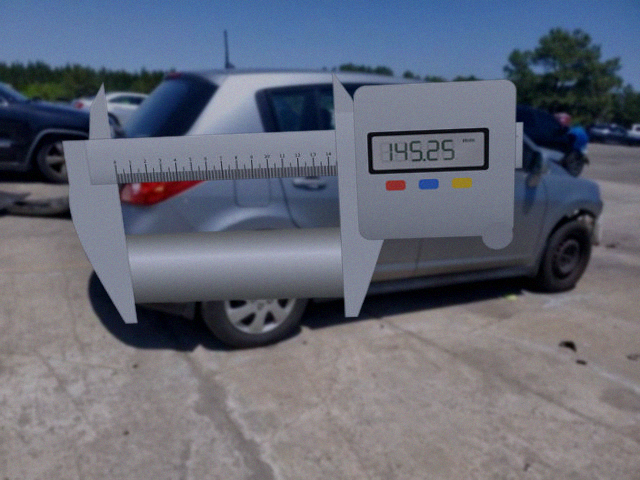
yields 145.25 mm
